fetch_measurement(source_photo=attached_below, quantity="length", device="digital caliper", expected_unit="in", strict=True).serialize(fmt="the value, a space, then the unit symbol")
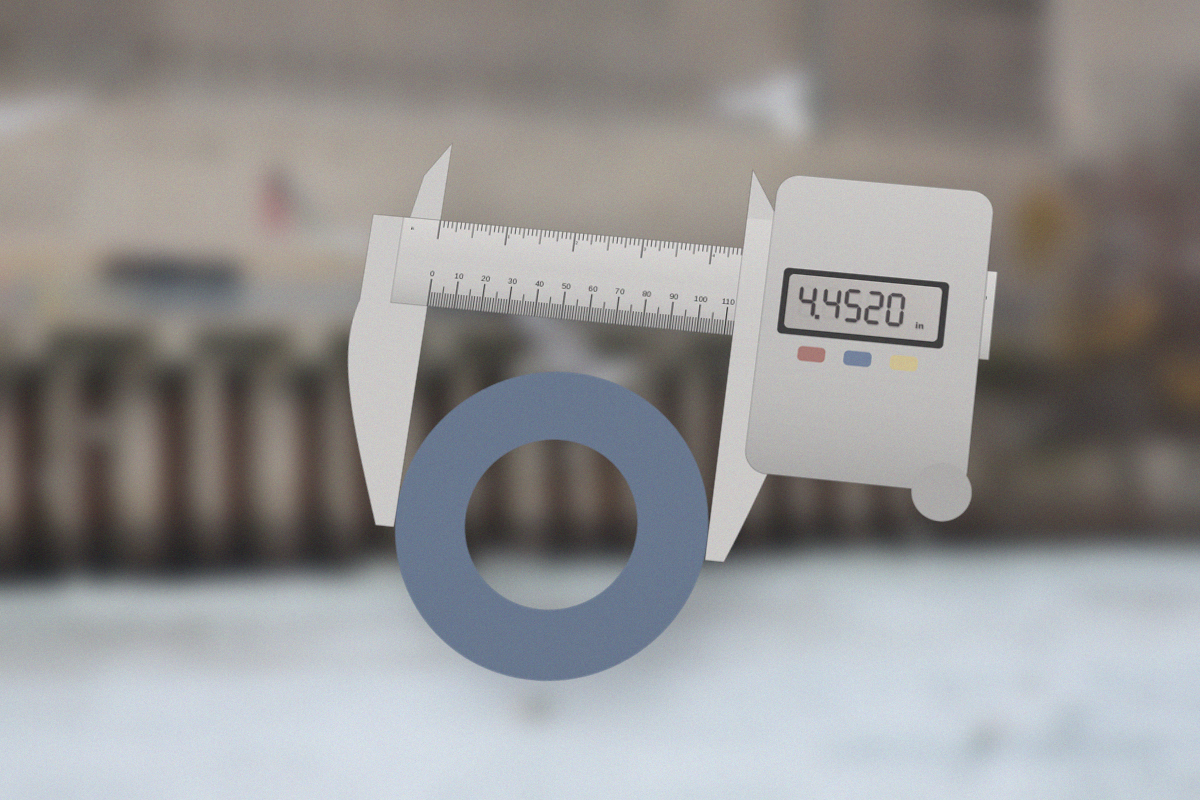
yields 4.4520 in
